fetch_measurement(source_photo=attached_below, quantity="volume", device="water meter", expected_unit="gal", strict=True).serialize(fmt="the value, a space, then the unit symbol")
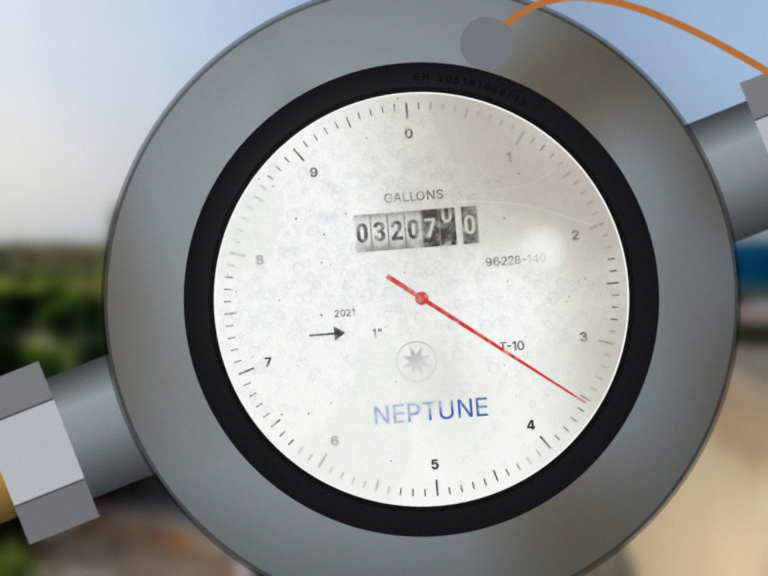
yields 320703.5 gal
